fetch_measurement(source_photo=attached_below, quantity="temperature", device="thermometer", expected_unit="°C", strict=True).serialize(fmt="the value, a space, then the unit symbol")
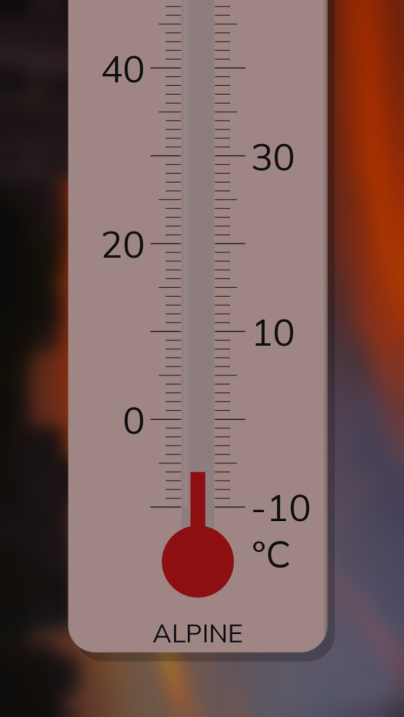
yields -6 °C
